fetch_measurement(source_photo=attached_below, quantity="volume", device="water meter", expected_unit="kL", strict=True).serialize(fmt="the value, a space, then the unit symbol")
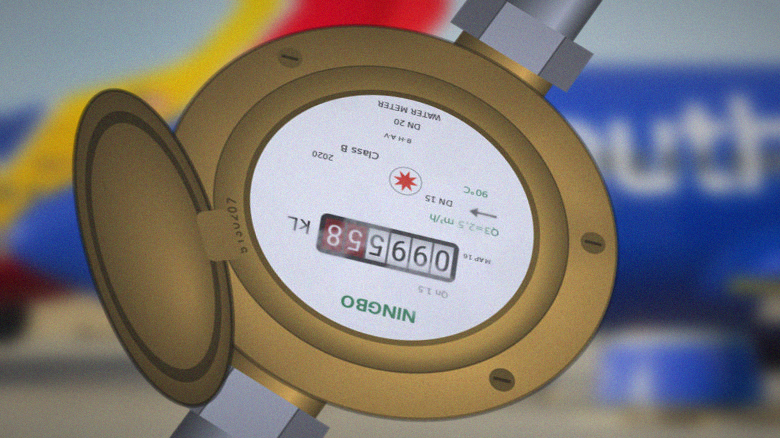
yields 995.58 kL
